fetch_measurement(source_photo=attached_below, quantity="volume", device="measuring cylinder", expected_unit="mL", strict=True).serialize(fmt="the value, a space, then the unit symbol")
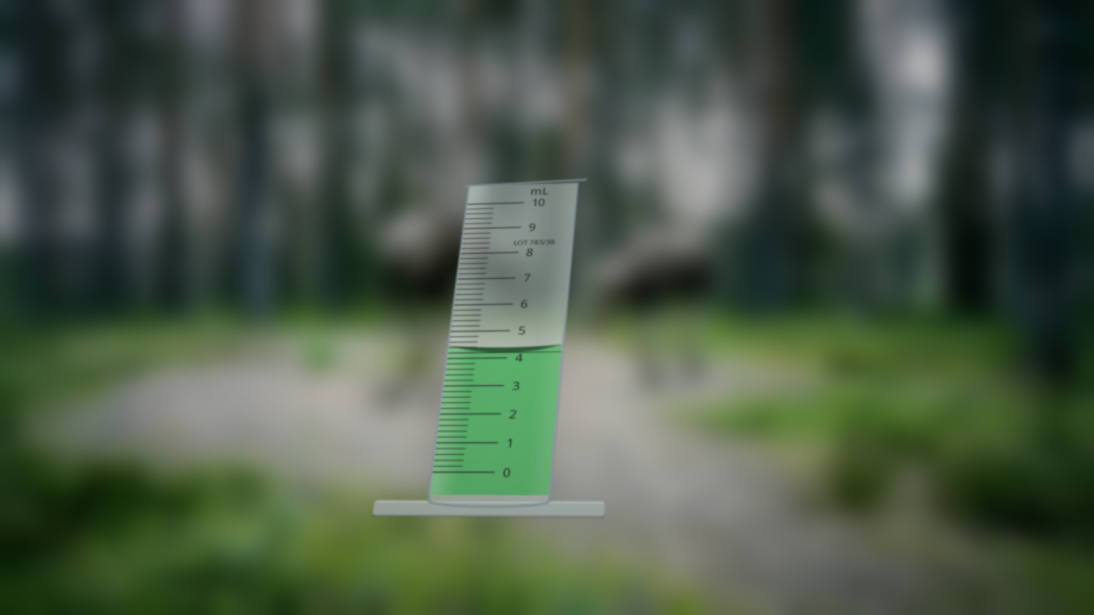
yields 4.2 mL
